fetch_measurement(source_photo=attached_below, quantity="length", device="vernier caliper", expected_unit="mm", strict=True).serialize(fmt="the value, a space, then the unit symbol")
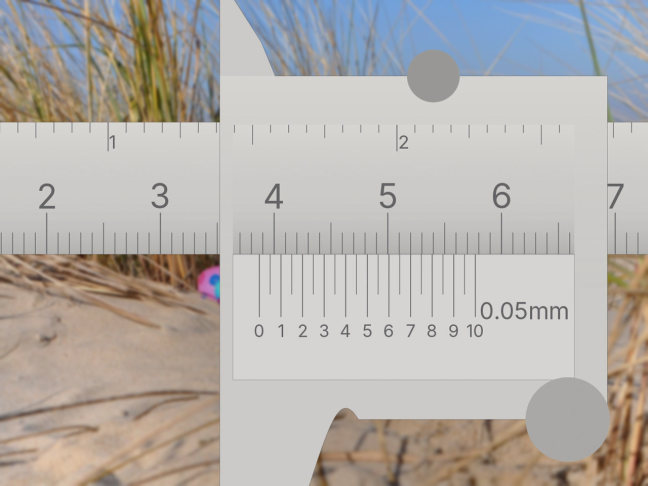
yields 38.7 mm
